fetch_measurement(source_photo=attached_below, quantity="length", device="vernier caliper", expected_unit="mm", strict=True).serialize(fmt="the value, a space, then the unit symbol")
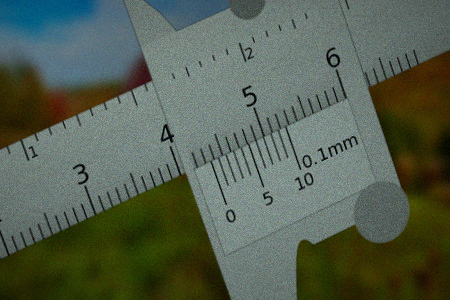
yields 43.6 mm
